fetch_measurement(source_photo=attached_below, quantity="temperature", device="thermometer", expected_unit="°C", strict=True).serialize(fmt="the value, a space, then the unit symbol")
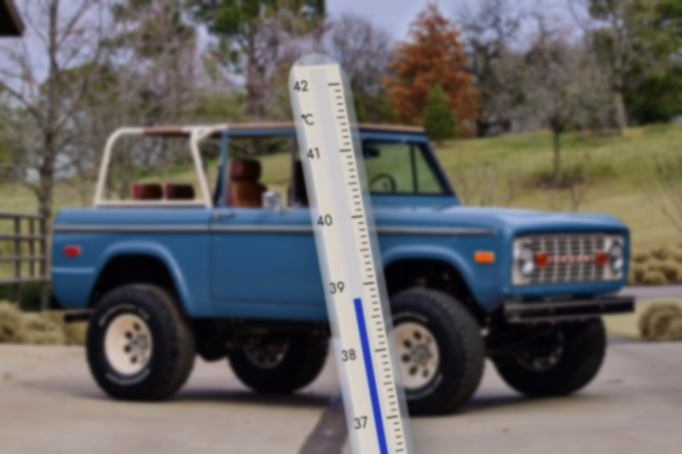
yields 38.8 °C
